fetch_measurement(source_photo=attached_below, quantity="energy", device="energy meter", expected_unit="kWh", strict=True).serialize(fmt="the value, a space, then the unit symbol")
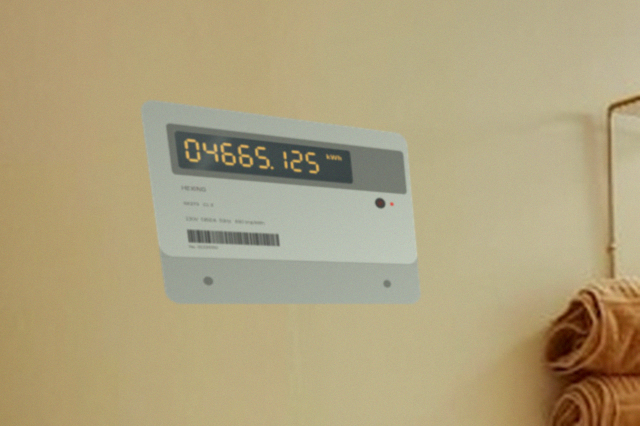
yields 4665.125 kWh
